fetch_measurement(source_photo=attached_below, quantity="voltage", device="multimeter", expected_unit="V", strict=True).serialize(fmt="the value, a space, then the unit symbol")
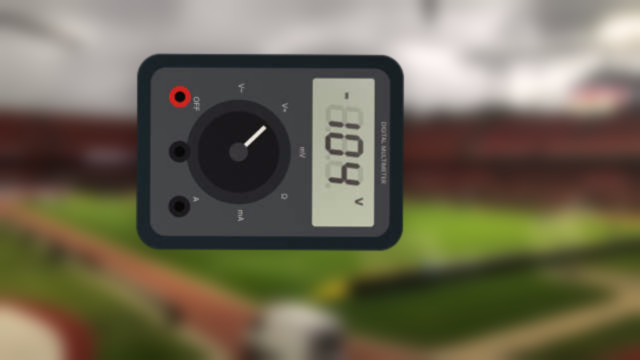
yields -104 V
